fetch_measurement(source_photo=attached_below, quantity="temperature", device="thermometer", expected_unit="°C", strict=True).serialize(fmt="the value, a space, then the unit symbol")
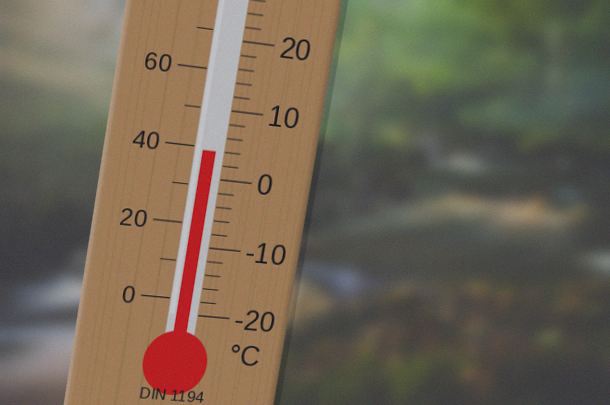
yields 4 °C
